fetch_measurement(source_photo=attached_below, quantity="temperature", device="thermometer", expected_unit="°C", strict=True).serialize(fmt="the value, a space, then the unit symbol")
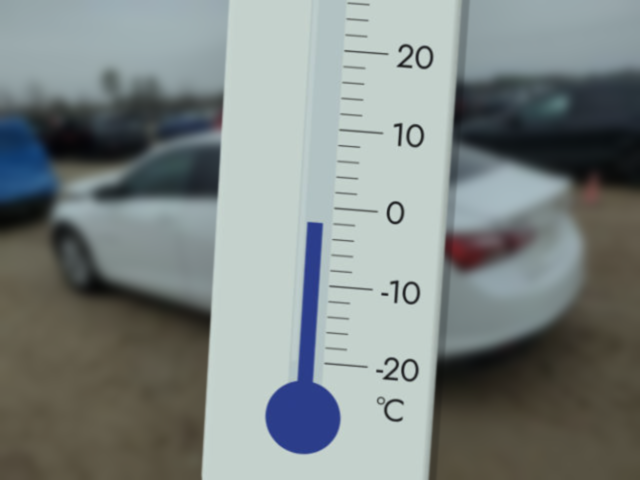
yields -2 °C
